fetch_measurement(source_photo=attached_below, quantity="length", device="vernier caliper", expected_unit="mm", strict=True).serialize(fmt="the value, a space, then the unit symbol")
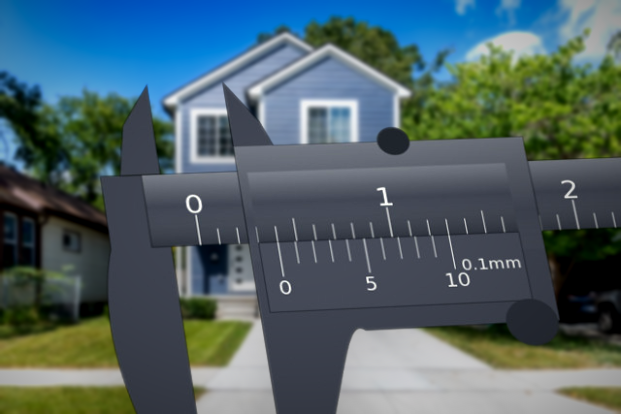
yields 4.0 mm
